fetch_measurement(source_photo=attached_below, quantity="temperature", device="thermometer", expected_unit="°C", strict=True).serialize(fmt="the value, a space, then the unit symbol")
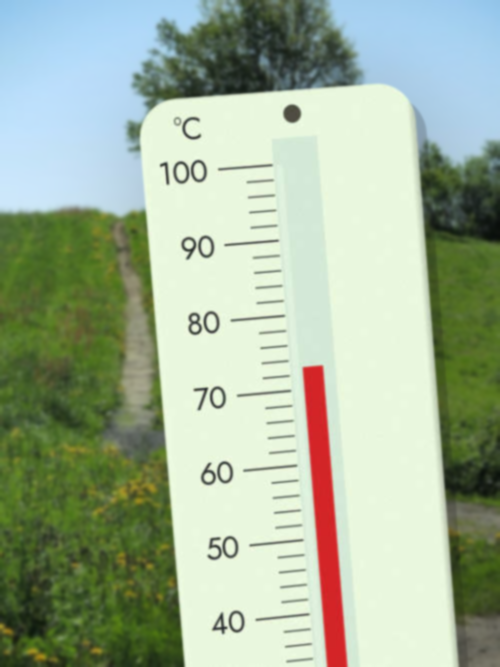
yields 73 °C
